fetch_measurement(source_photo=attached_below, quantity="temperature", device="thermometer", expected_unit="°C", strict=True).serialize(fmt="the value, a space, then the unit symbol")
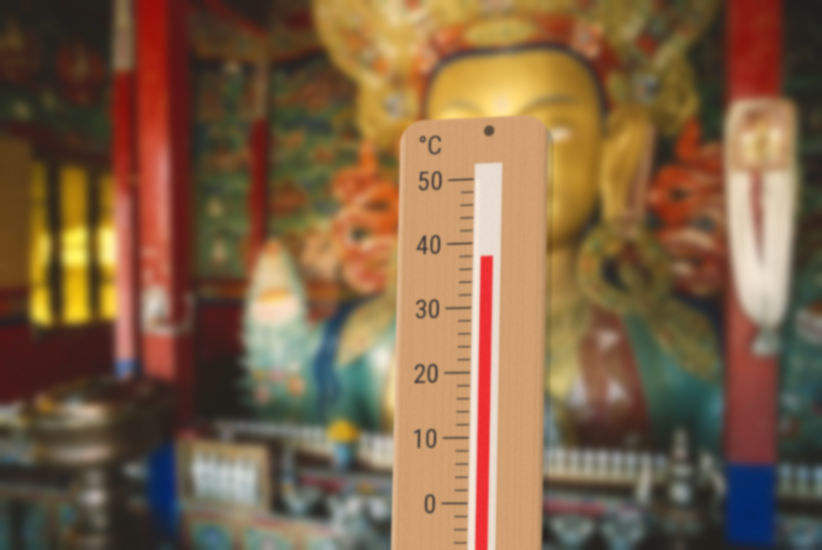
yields 38 °C
